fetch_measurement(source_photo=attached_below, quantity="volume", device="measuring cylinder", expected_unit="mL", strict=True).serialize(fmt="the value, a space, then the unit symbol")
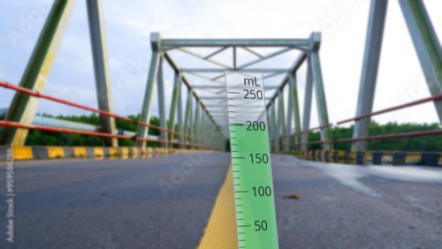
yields 200 mL
